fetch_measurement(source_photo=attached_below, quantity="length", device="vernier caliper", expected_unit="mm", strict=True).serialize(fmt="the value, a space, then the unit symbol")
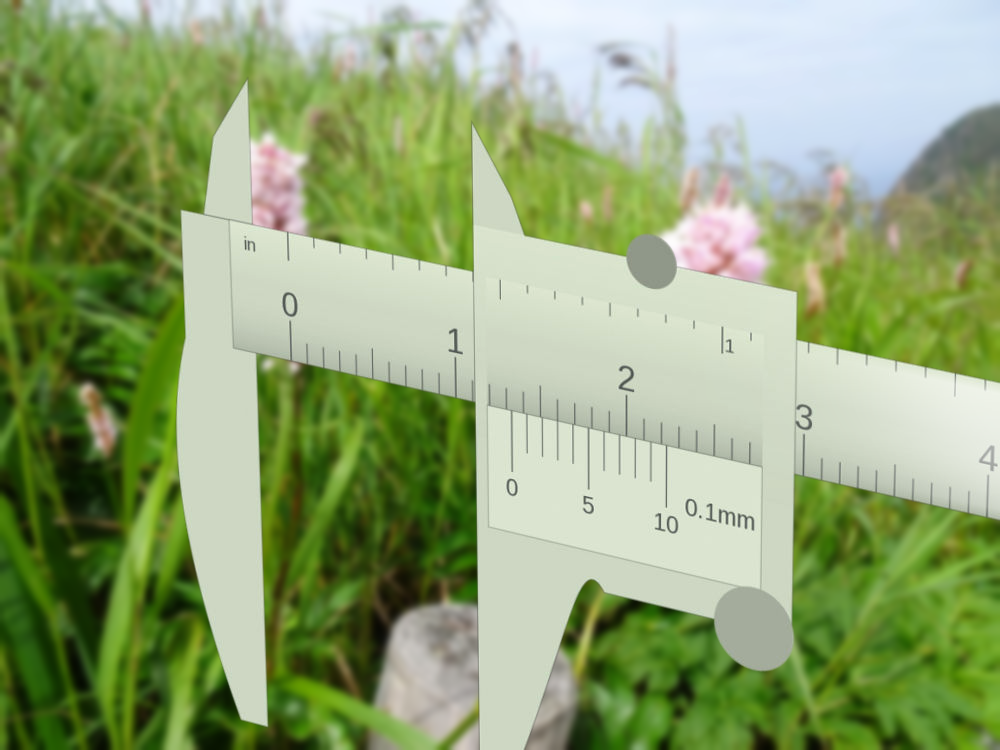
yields 13.3 mm
